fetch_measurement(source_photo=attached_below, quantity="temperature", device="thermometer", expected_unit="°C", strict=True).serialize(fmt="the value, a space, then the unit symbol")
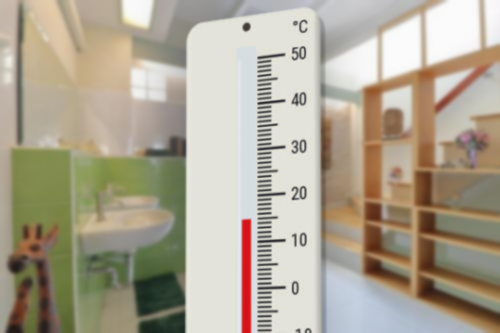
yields 15 °C
